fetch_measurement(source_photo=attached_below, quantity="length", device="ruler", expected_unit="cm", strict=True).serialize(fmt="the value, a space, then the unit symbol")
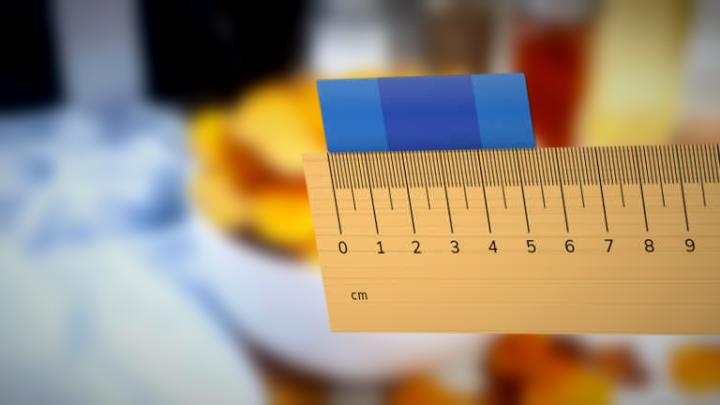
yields 5.5 cm
